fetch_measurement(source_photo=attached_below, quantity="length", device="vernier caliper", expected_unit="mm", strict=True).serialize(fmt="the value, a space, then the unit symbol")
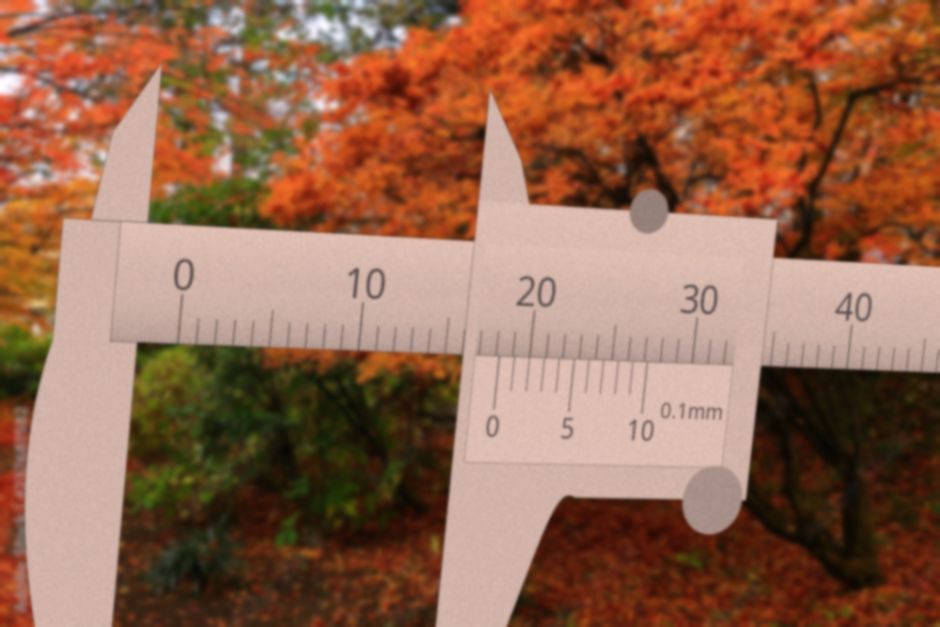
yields 18.2 mm
